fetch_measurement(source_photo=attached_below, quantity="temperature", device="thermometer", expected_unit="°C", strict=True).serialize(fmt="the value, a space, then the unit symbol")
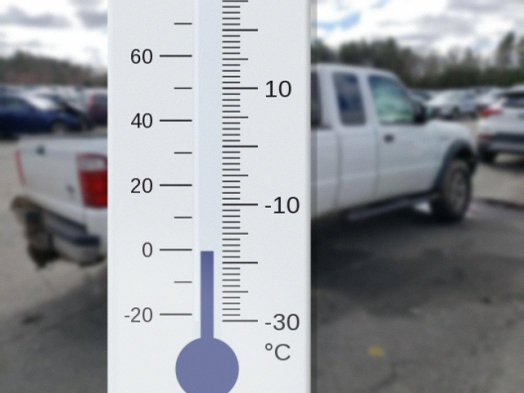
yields -18 °C
